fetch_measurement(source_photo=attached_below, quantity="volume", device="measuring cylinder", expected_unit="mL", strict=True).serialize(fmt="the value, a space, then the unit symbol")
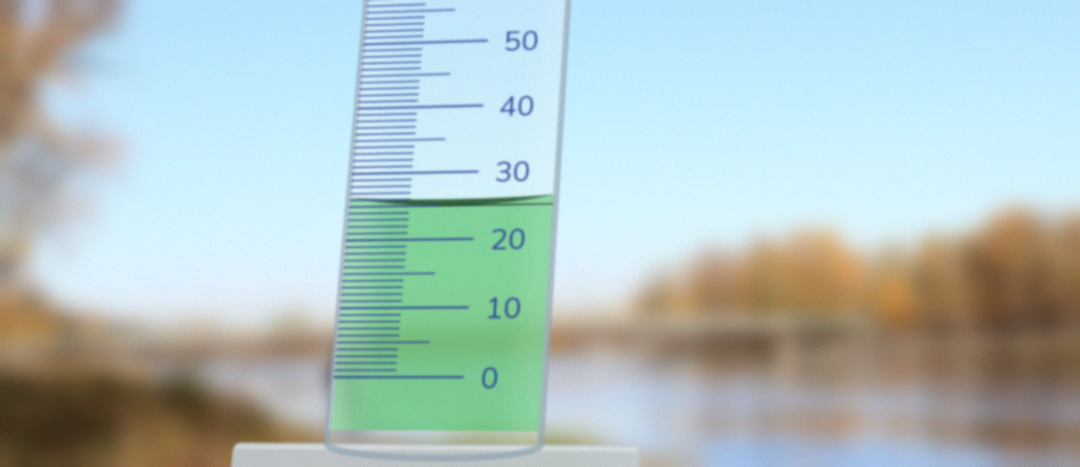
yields 25 mL
